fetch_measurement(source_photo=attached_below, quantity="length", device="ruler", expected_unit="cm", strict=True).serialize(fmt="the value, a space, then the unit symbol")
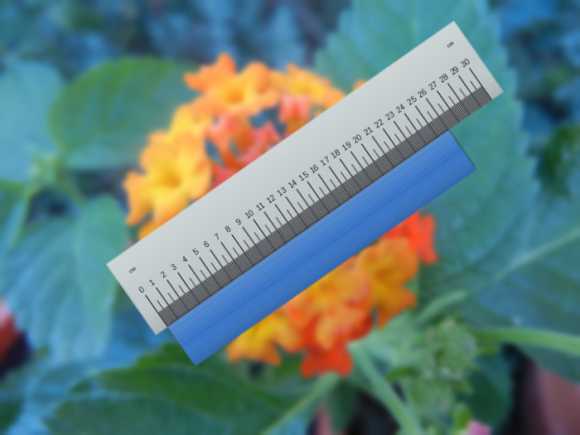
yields 26 cm
